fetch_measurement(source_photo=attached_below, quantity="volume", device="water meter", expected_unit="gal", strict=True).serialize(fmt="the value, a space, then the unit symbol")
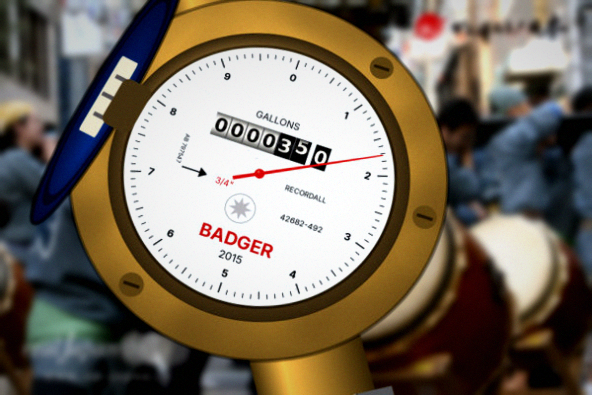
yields 351.7 gal
